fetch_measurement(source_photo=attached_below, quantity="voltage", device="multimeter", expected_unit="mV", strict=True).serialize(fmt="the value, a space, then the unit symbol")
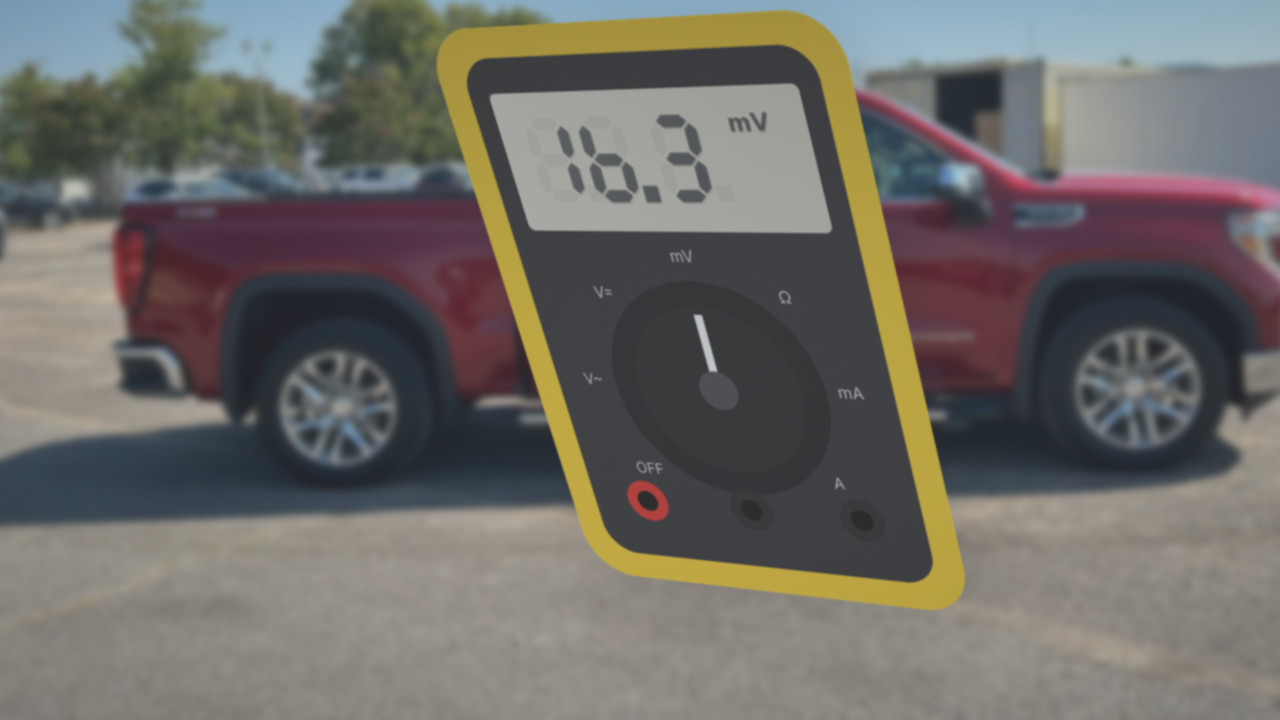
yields 16.3 mV
